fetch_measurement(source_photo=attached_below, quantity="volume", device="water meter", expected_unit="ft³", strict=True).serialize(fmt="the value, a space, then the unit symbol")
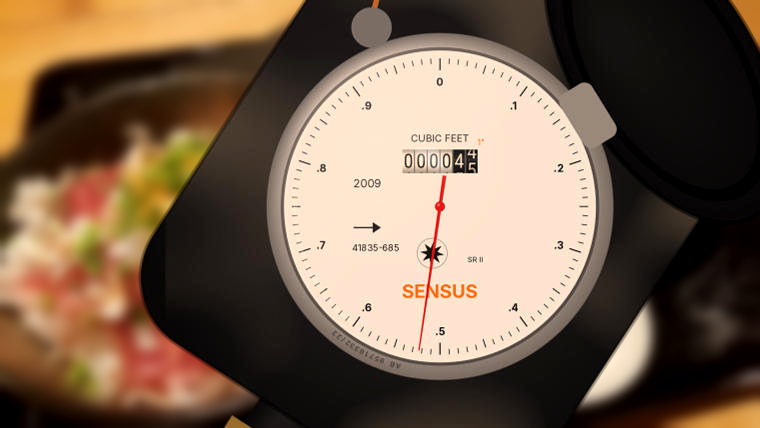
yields 44.52 ft³
